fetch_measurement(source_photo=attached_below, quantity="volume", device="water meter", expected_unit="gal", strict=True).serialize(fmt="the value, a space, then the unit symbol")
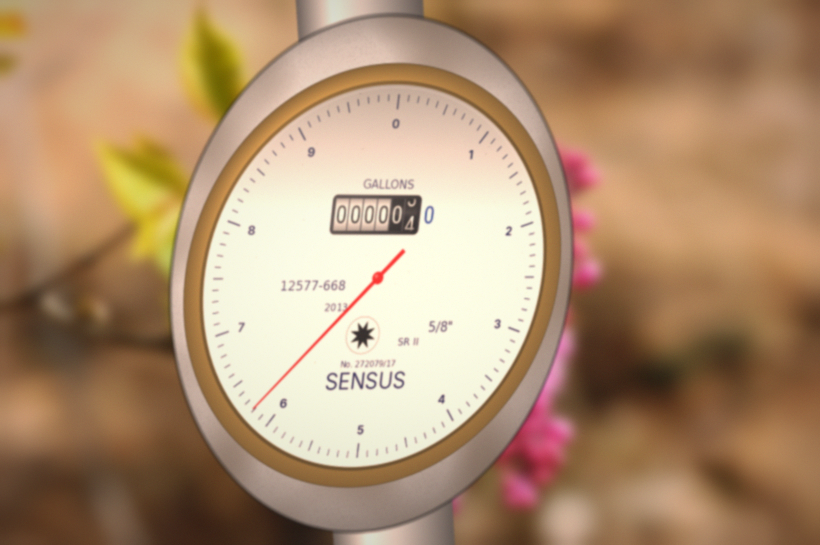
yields 36.2 gal
